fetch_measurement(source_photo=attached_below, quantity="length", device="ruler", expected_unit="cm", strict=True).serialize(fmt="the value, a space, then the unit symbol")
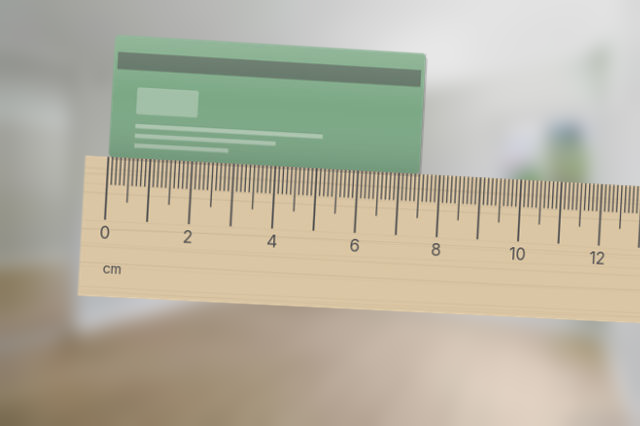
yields 7.5 cm
